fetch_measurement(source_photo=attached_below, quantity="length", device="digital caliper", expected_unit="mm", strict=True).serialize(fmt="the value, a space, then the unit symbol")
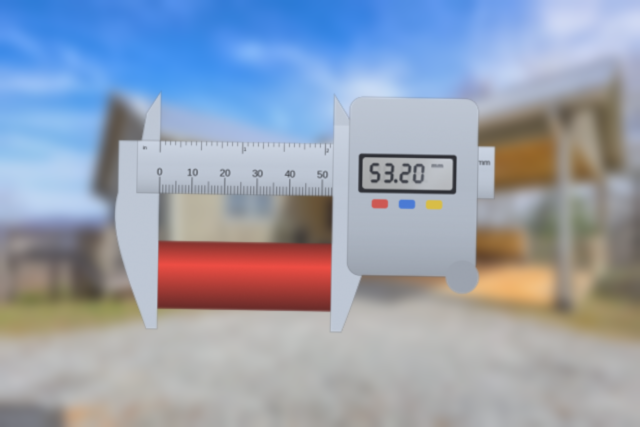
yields 53.20 mm
